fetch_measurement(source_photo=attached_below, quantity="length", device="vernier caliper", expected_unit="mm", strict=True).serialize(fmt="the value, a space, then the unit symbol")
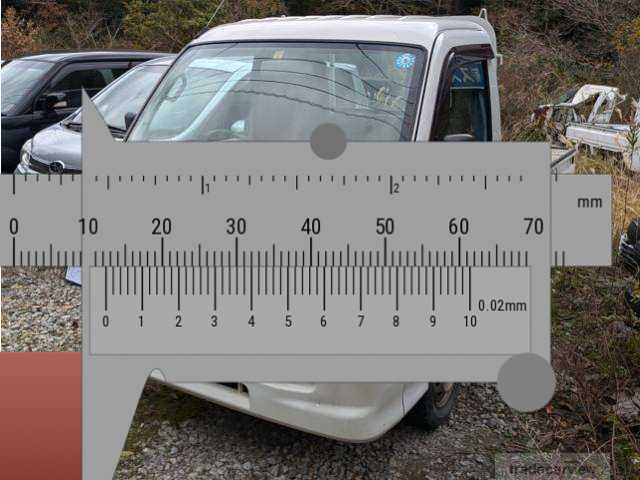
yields 12.4 mm
